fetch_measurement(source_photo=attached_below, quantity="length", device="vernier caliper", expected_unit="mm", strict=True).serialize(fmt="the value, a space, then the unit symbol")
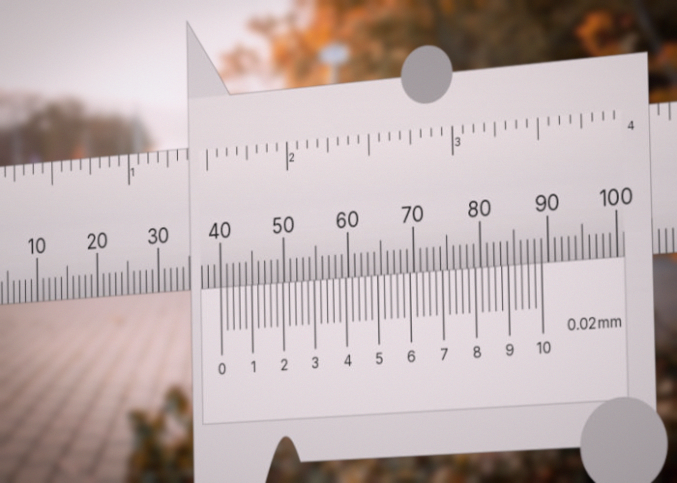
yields 40.0 mm
